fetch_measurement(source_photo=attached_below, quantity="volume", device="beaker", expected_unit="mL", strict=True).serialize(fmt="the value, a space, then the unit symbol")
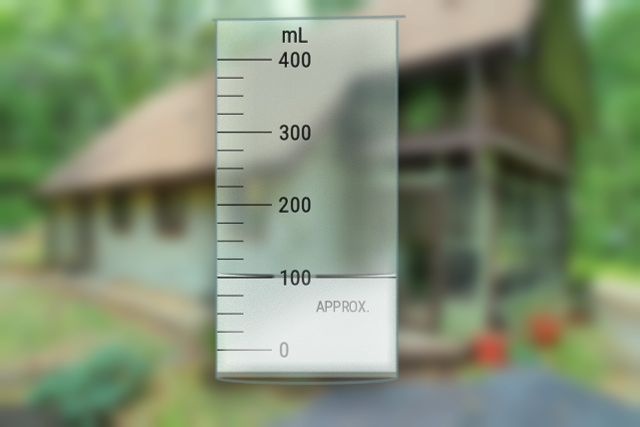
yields 100 mL
